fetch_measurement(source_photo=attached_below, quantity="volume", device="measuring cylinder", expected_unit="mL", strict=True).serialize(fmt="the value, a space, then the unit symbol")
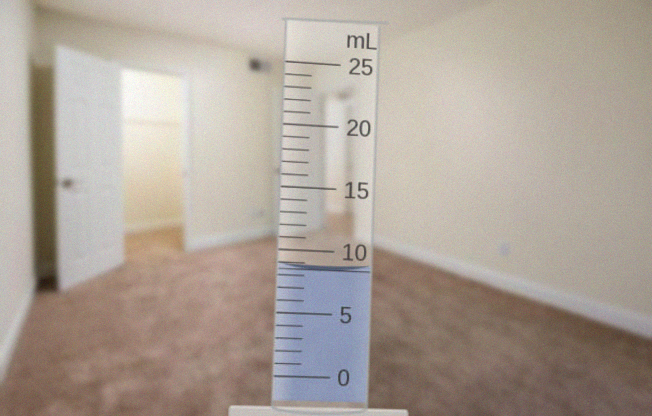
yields 8.5 mL
